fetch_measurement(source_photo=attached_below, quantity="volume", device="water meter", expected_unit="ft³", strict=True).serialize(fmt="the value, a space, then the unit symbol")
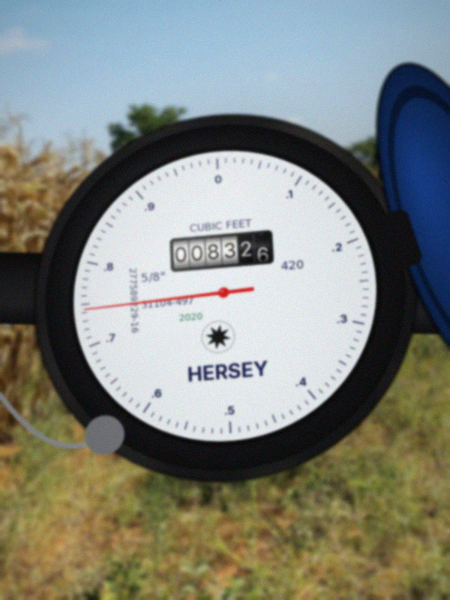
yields 8325.74 ft³
